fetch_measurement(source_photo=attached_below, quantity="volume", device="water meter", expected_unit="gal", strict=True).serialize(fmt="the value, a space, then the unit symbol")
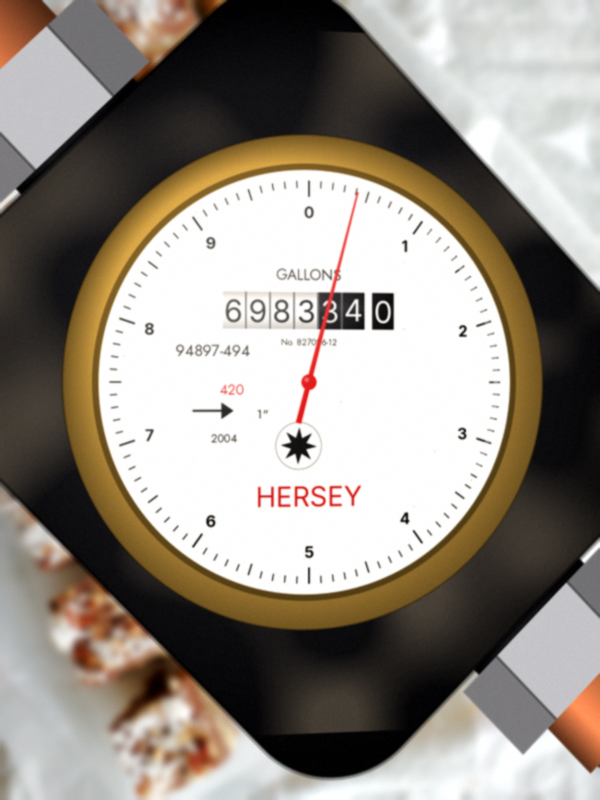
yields 6983340.4 gal
